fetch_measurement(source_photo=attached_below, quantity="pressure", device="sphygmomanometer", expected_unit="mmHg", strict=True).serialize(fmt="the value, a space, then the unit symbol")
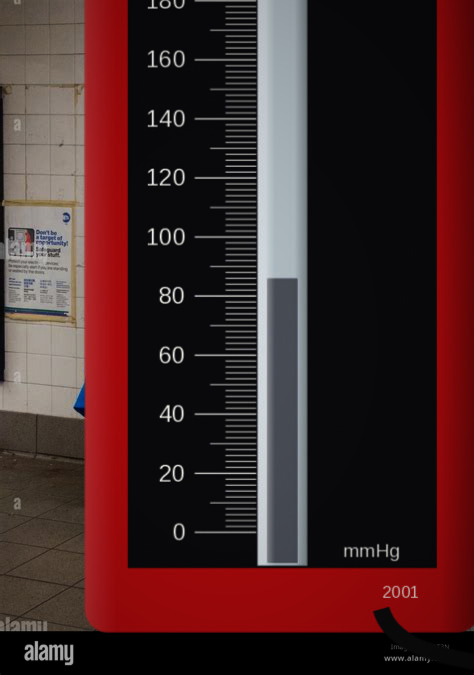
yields 86 mmHg
